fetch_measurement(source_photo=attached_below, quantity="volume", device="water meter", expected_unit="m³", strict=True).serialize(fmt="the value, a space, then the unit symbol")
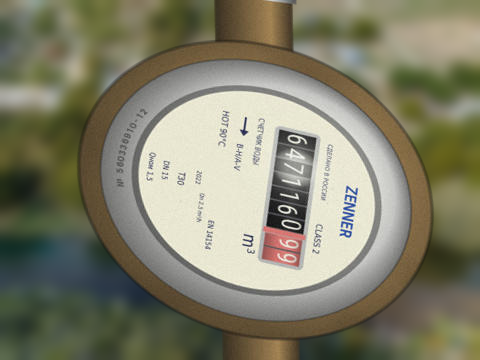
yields 6471160.99 m³
